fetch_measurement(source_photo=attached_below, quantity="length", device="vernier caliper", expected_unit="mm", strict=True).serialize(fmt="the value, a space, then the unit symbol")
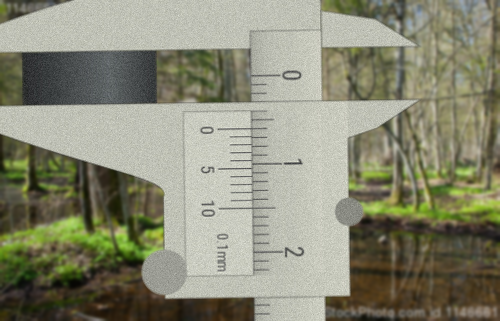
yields 6.0 mm
